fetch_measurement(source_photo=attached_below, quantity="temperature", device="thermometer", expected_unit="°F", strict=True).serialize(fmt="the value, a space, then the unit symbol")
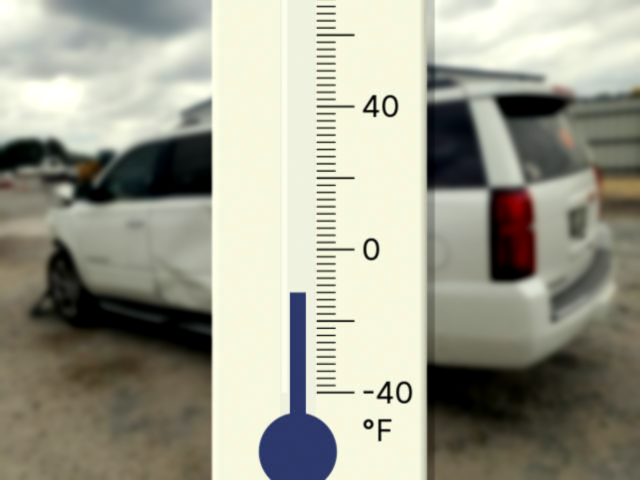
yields -12 °F
